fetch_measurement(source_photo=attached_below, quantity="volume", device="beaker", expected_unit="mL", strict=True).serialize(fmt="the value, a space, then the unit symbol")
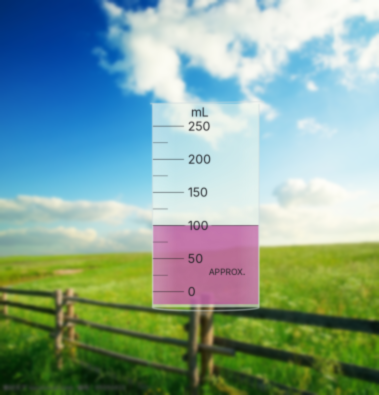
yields 100 mL
